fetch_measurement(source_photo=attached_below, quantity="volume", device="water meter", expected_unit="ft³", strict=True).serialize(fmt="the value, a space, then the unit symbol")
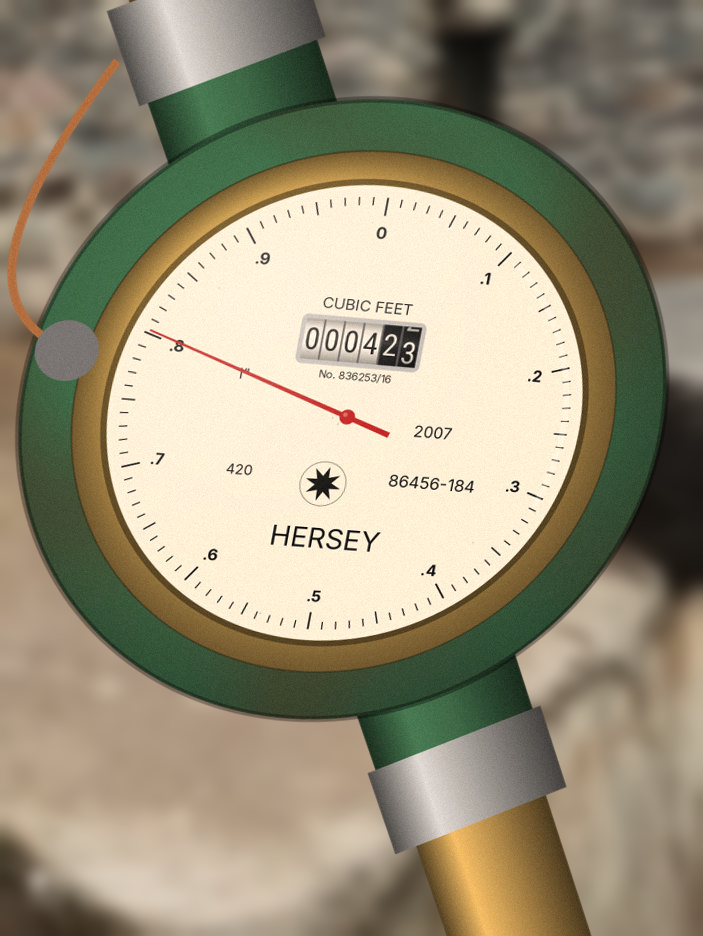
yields 422.80 ft³
